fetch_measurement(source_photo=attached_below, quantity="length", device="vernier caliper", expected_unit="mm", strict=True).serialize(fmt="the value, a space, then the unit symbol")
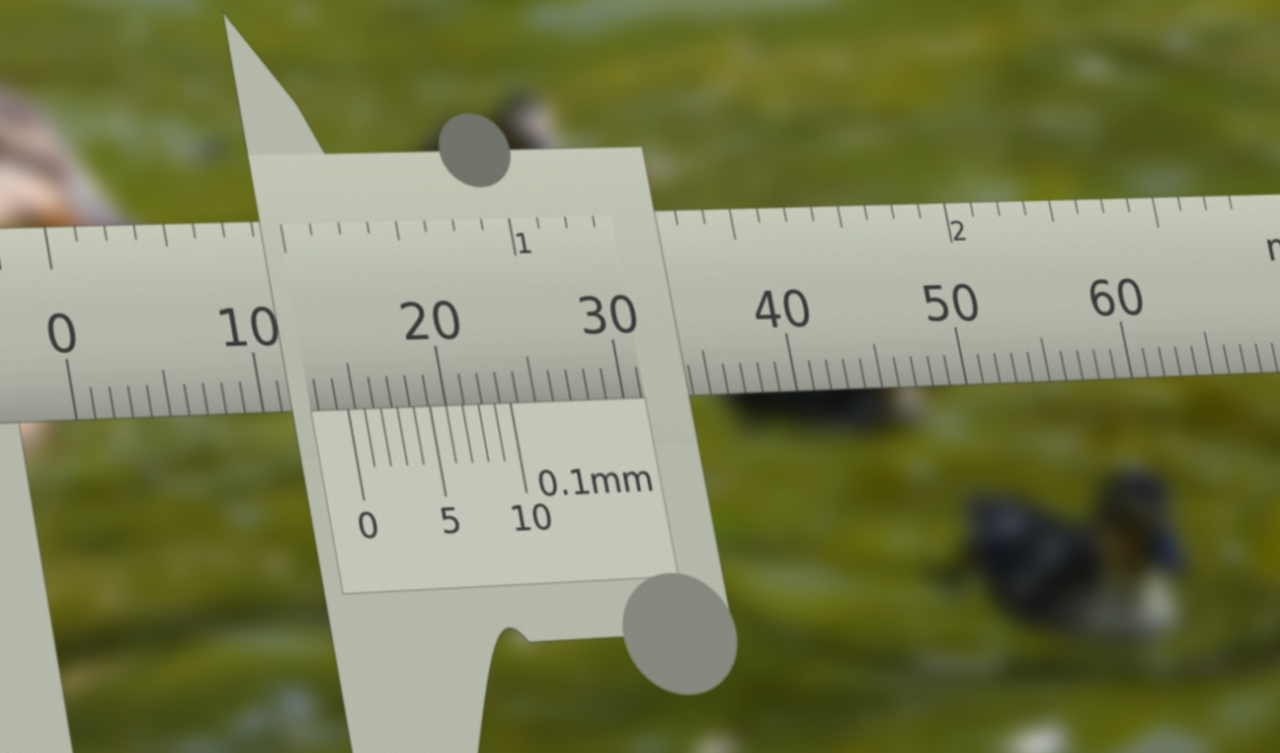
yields 14.6 mm
